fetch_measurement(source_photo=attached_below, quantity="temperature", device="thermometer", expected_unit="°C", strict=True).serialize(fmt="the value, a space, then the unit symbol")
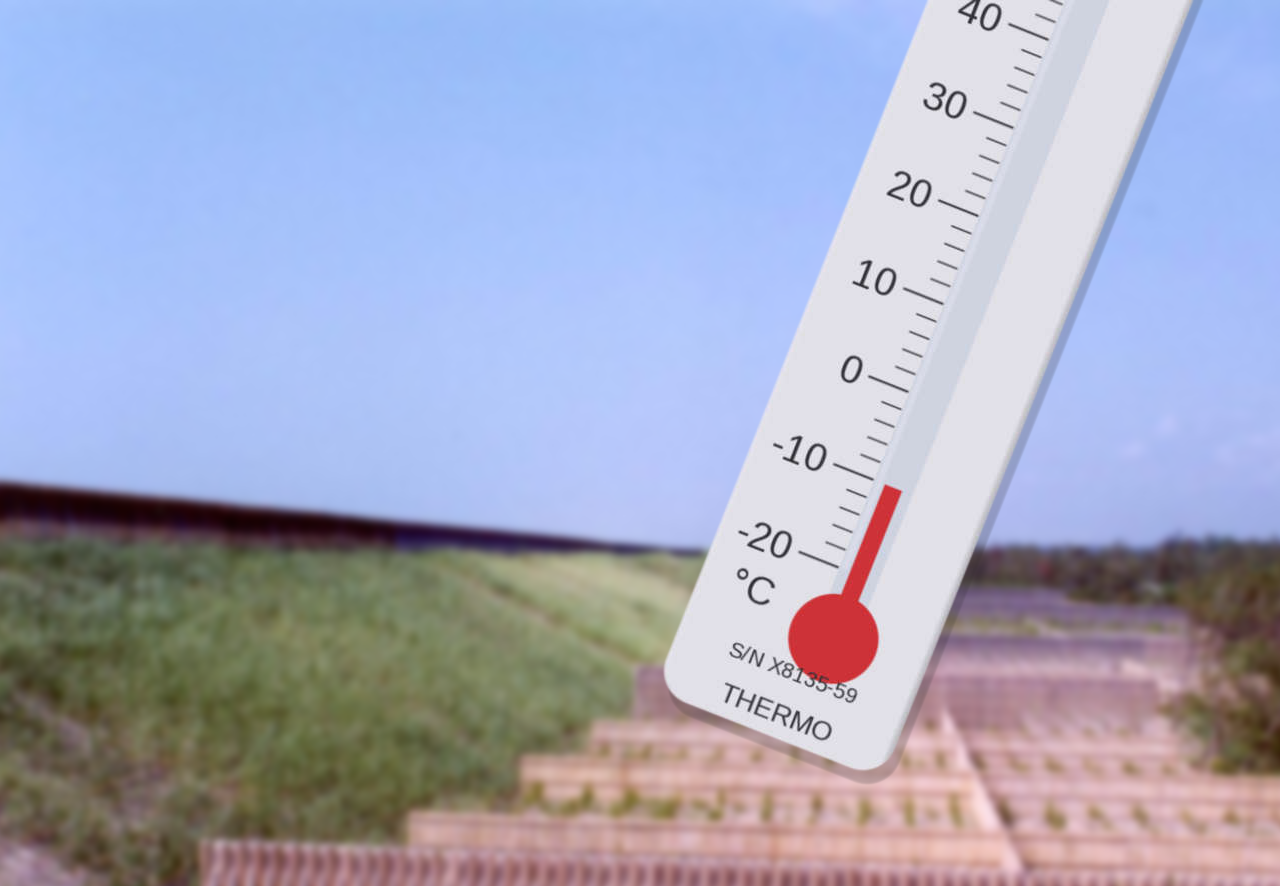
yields -10 °C
